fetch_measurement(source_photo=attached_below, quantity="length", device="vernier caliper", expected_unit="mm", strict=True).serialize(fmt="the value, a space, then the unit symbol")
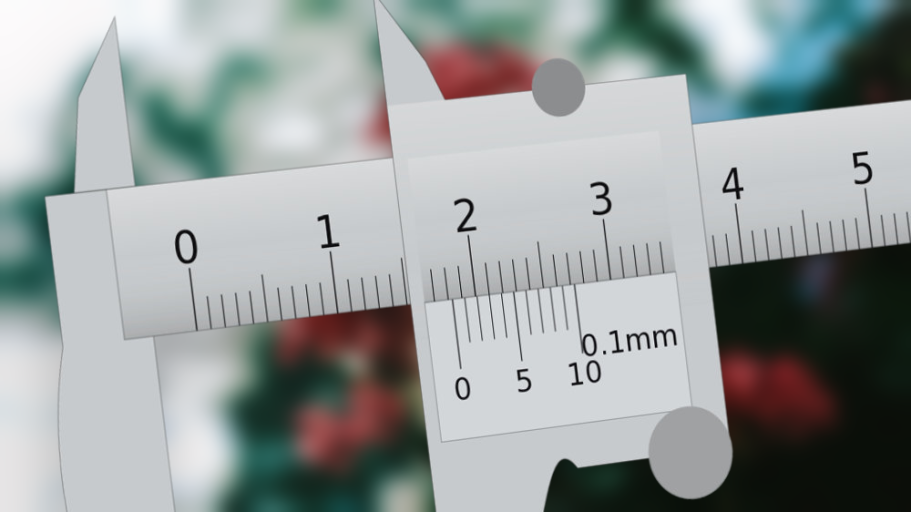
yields 18.3 mm
